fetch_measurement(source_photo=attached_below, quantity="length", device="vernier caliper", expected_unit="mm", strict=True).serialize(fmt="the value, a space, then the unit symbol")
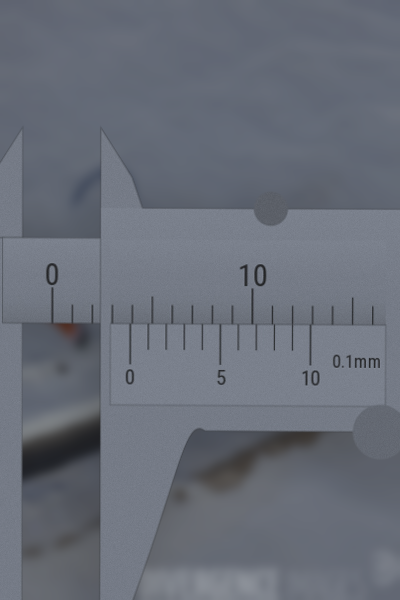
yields 3.9 mm
